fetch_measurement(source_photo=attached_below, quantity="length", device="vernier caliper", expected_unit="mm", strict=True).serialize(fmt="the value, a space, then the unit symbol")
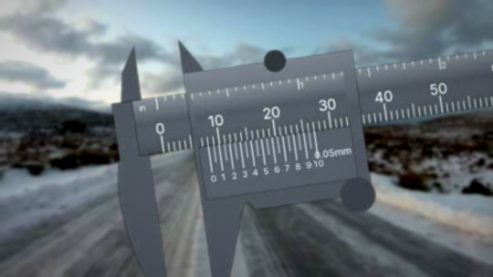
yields 8.0 mm
